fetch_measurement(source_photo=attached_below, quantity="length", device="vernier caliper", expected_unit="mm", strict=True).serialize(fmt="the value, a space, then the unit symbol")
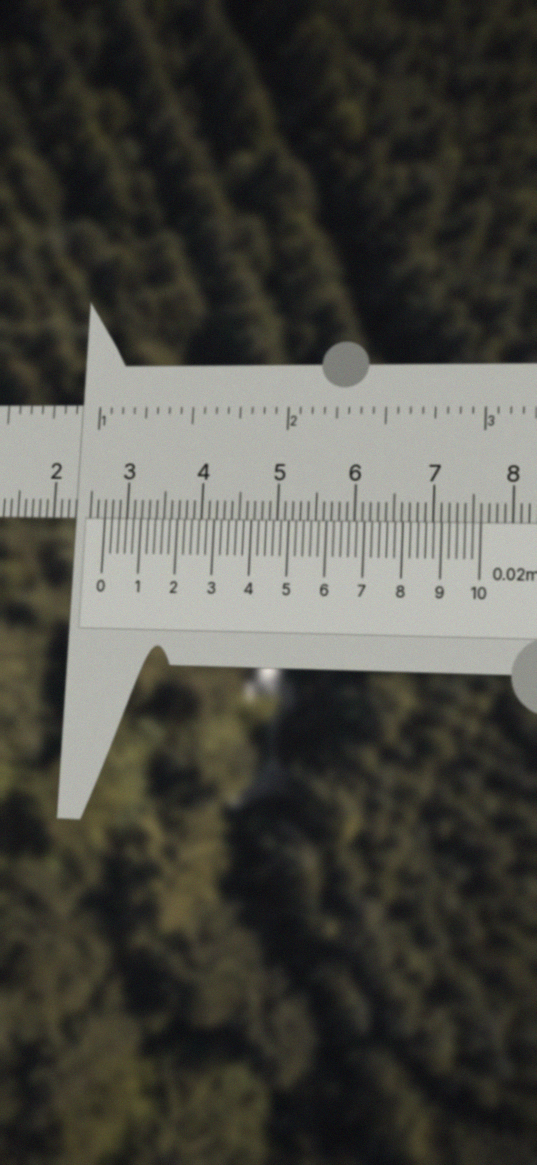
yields 27.0 mm
